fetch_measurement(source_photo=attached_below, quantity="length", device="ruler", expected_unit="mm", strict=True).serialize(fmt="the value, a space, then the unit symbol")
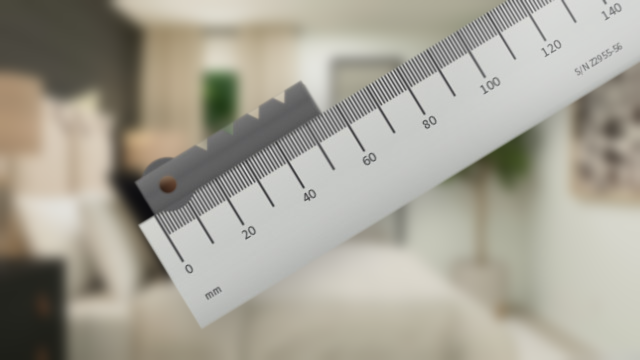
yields 55 mm
